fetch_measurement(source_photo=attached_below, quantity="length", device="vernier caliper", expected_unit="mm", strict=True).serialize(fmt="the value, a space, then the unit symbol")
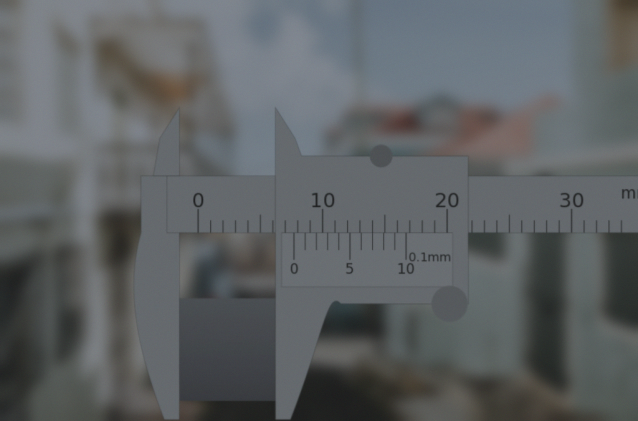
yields 7.7 mm
